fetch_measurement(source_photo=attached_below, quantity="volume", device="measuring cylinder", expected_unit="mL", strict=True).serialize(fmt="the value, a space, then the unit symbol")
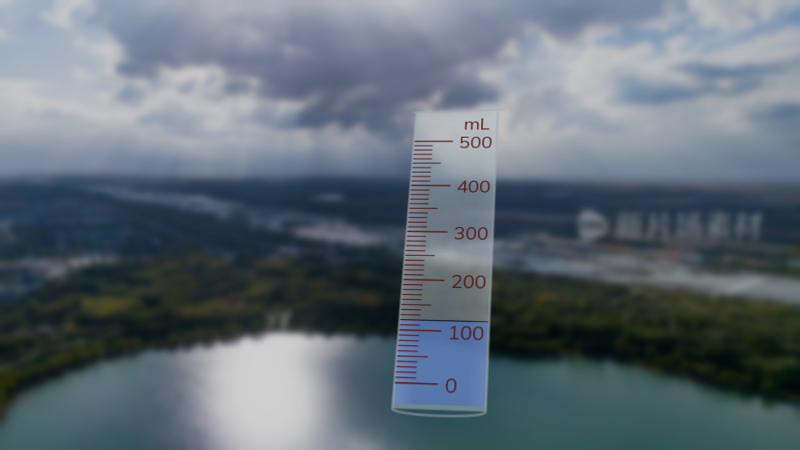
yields 120 mL
